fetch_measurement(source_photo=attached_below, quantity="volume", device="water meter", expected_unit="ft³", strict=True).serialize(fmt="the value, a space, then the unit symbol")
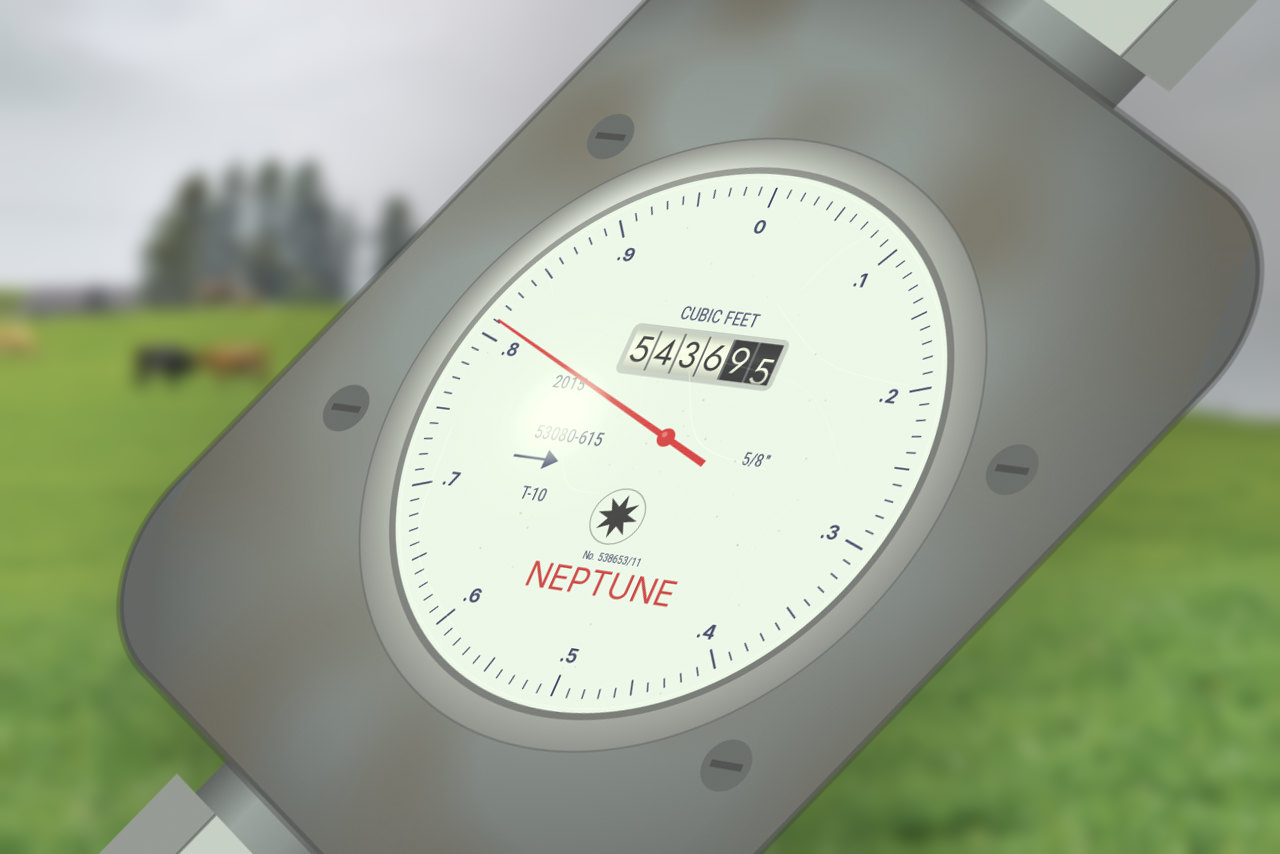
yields 543694.81 ft³
